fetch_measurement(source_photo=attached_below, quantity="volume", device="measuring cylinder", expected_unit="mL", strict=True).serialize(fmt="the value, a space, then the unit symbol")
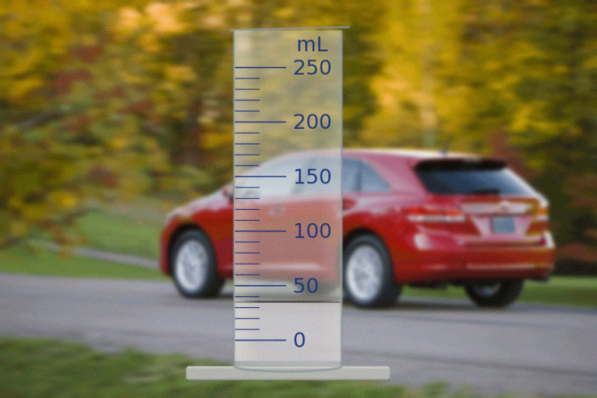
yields 35 mL
